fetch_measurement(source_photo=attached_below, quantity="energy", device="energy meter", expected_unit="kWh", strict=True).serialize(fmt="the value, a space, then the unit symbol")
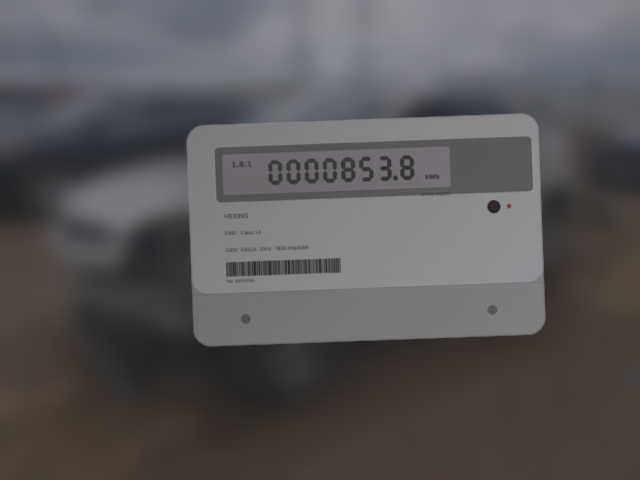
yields 853.8 kWh
